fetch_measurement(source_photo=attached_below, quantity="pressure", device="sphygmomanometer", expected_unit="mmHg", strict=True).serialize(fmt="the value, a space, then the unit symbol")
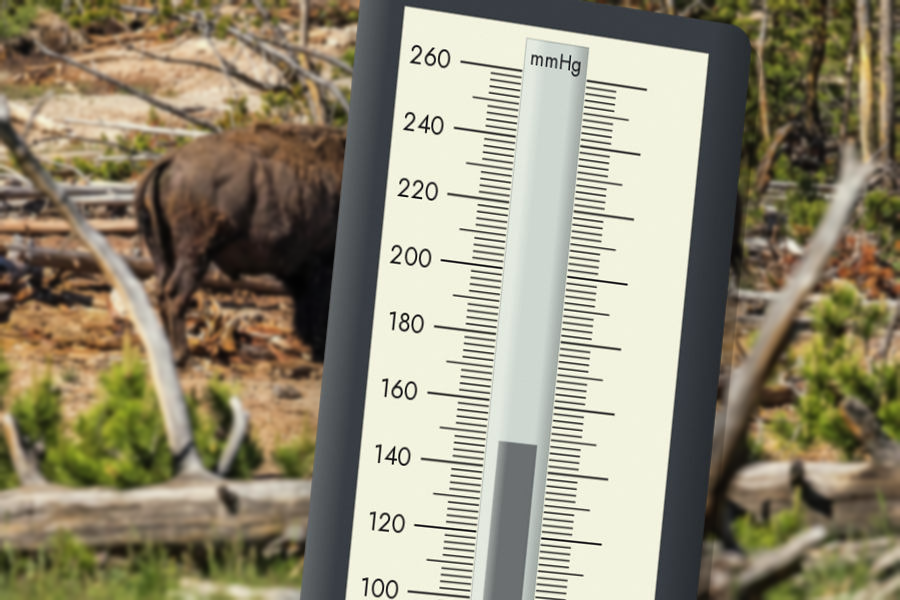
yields 148 mmHg
